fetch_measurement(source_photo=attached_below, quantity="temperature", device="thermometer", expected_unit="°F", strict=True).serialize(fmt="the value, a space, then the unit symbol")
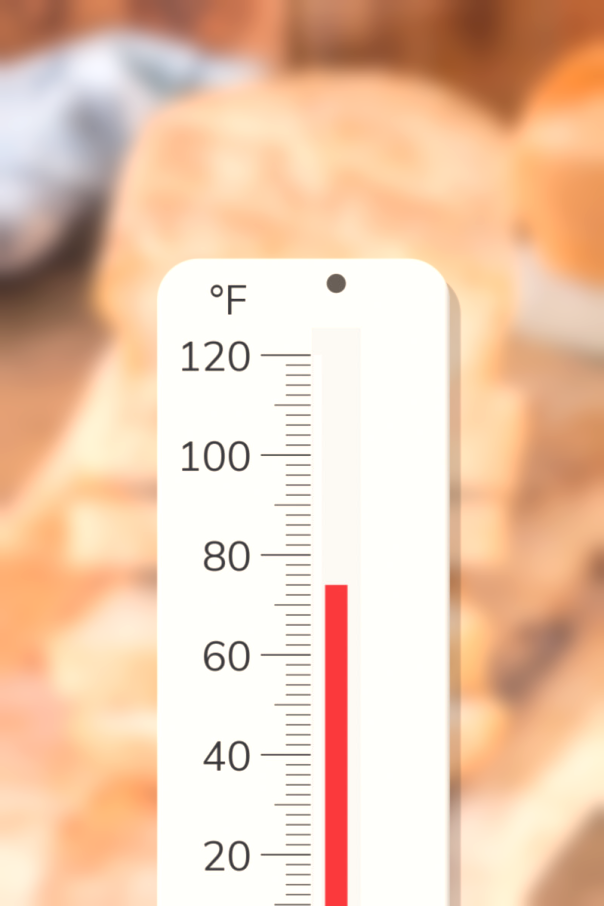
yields 74 °F
